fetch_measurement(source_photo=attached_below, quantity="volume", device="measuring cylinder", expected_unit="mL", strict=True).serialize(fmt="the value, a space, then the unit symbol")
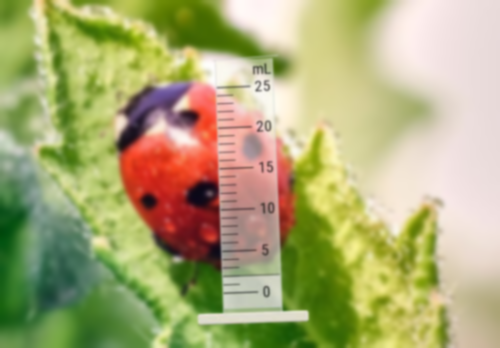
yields 2 mL
